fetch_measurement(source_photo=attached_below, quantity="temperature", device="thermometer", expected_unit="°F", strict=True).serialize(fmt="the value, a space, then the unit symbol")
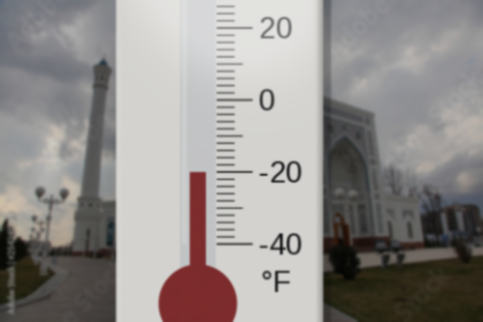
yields -20 °F
